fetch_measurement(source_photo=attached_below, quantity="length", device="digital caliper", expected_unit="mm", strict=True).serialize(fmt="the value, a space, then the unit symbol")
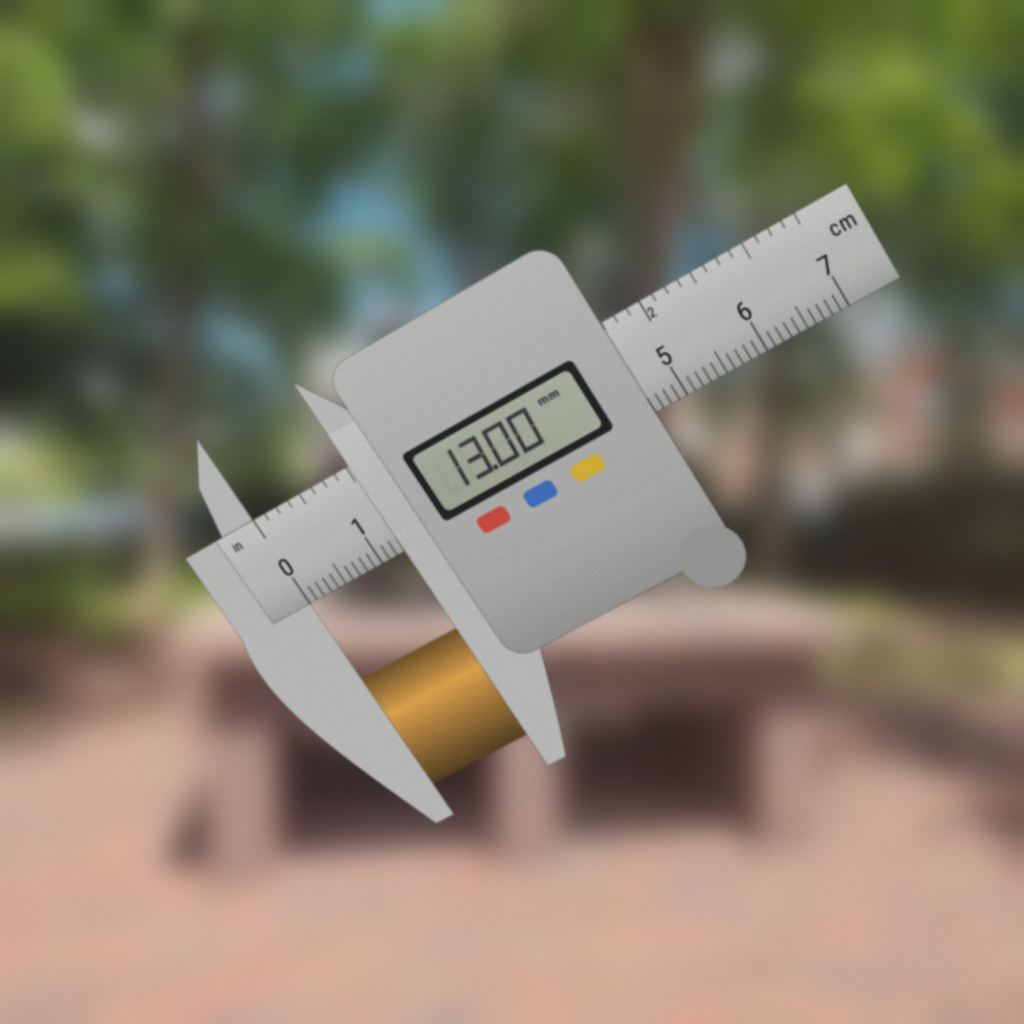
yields 13.00 mm
